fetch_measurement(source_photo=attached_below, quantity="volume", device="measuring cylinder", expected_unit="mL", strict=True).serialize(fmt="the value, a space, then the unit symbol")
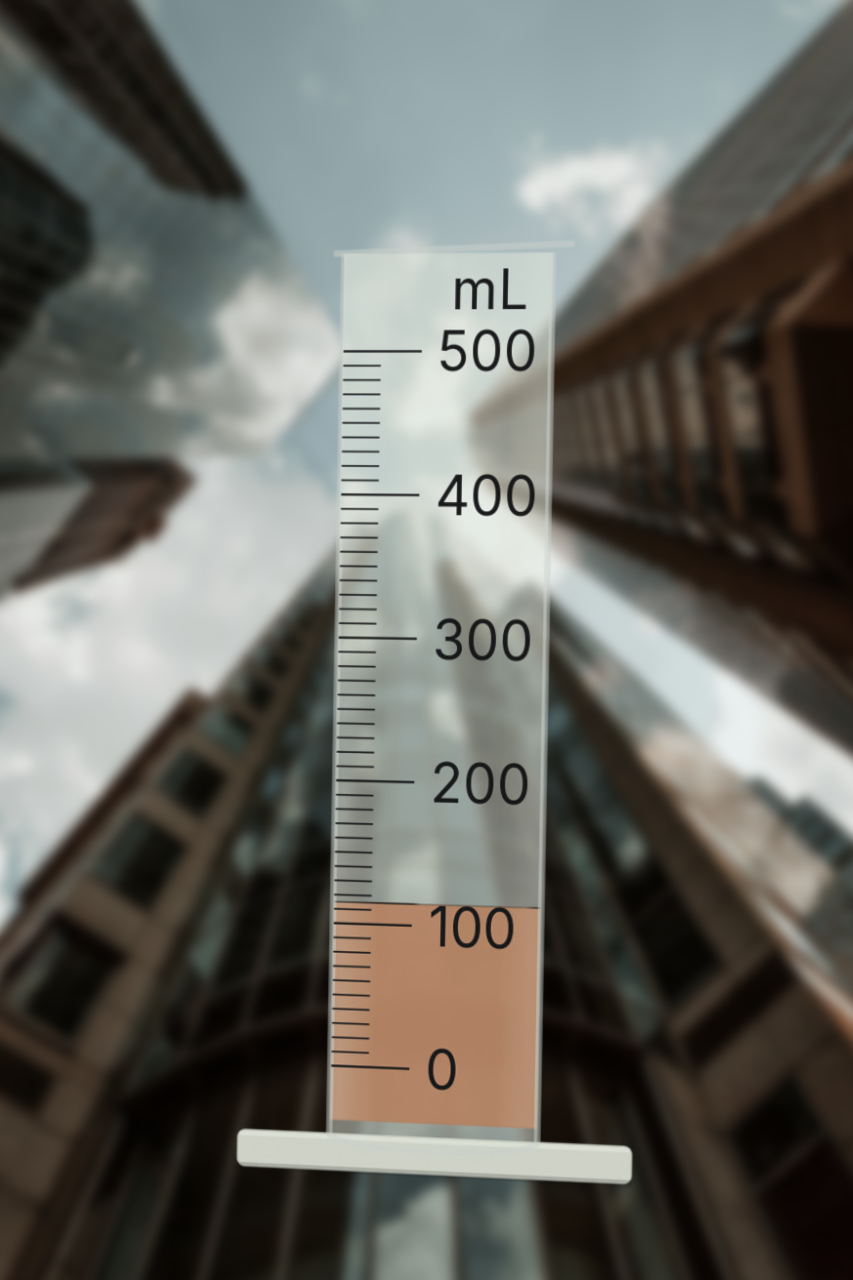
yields 115 mL
